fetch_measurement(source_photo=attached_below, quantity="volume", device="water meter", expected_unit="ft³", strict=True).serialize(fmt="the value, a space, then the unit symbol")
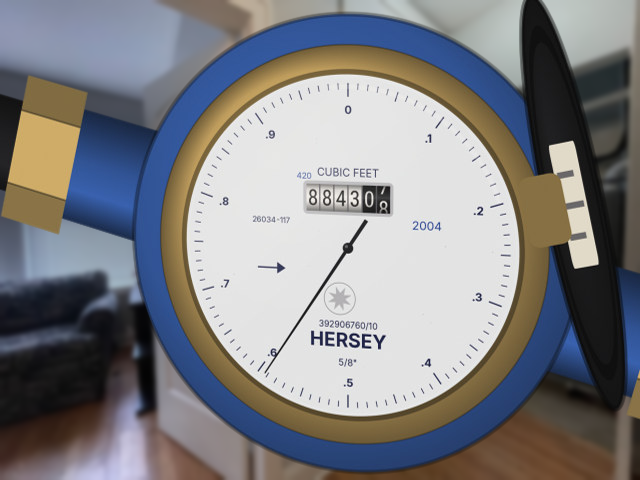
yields 884307.59 ft³
